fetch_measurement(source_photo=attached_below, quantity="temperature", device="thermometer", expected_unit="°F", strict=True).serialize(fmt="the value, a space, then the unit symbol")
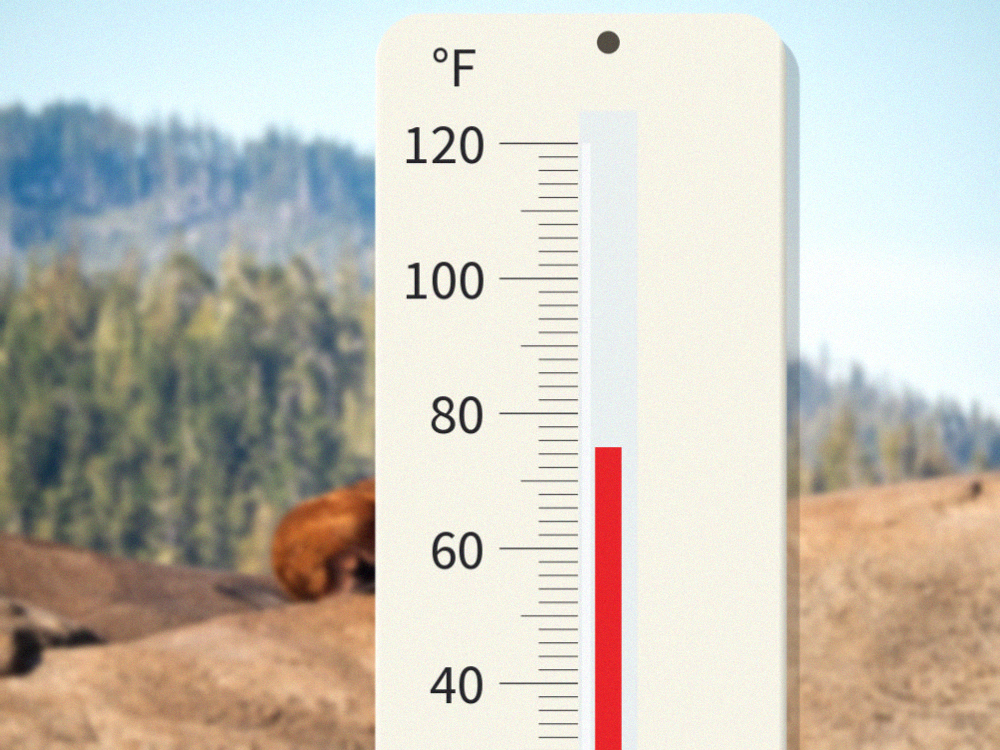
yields 75 °F
